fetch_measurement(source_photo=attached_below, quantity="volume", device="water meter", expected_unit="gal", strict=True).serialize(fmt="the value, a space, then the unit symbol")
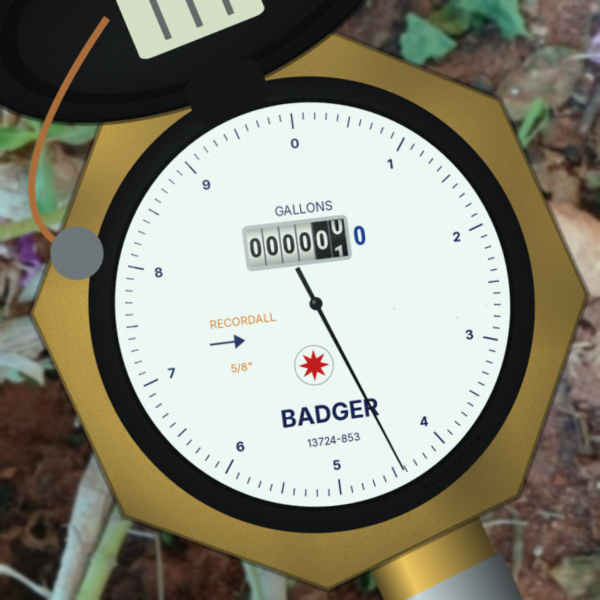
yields 4.4 gal
